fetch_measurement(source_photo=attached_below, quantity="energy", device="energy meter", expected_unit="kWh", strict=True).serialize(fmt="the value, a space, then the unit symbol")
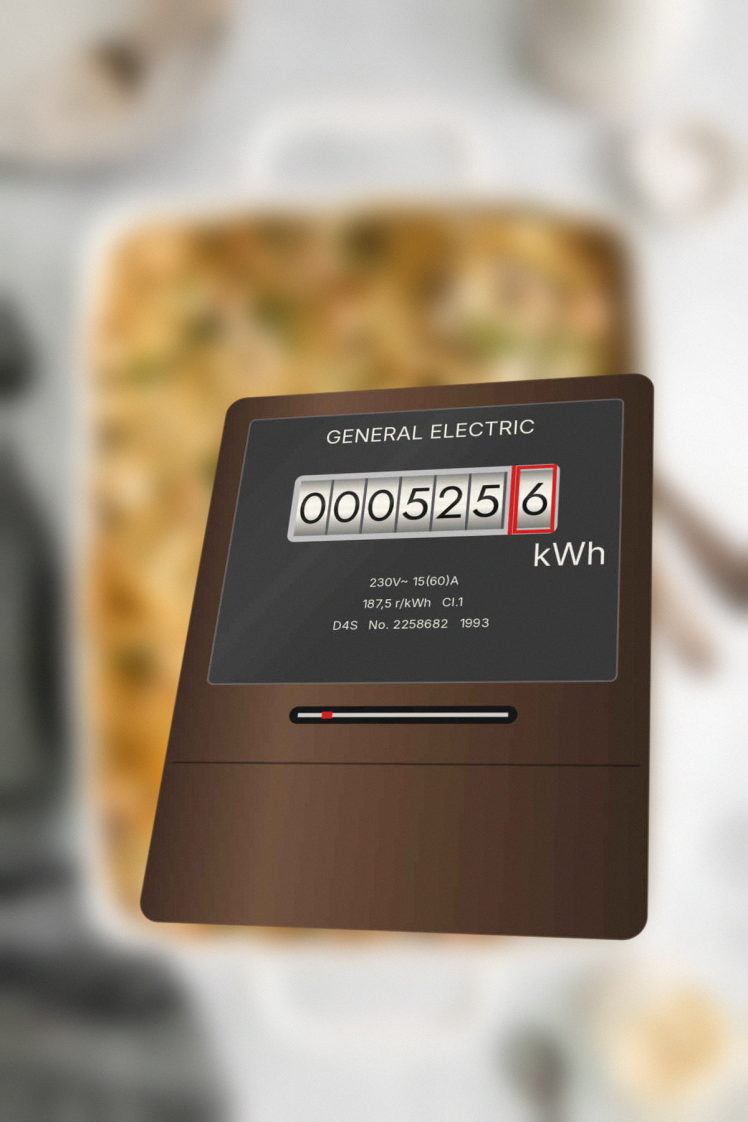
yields 525.6 kWh
